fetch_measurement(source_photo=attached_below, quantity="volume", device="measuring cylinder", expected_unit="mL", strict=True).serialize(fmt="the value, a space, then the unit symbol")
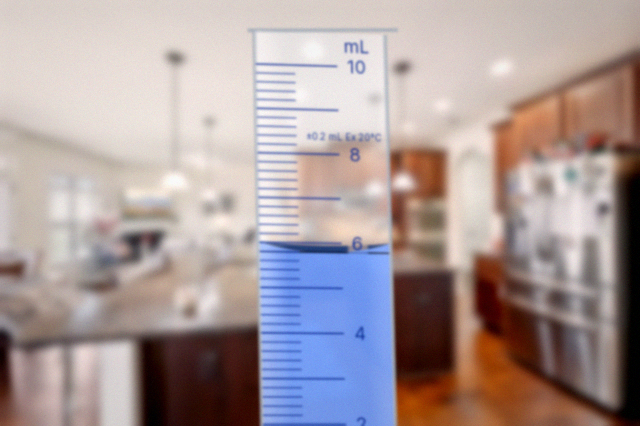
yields 5.8 mL
